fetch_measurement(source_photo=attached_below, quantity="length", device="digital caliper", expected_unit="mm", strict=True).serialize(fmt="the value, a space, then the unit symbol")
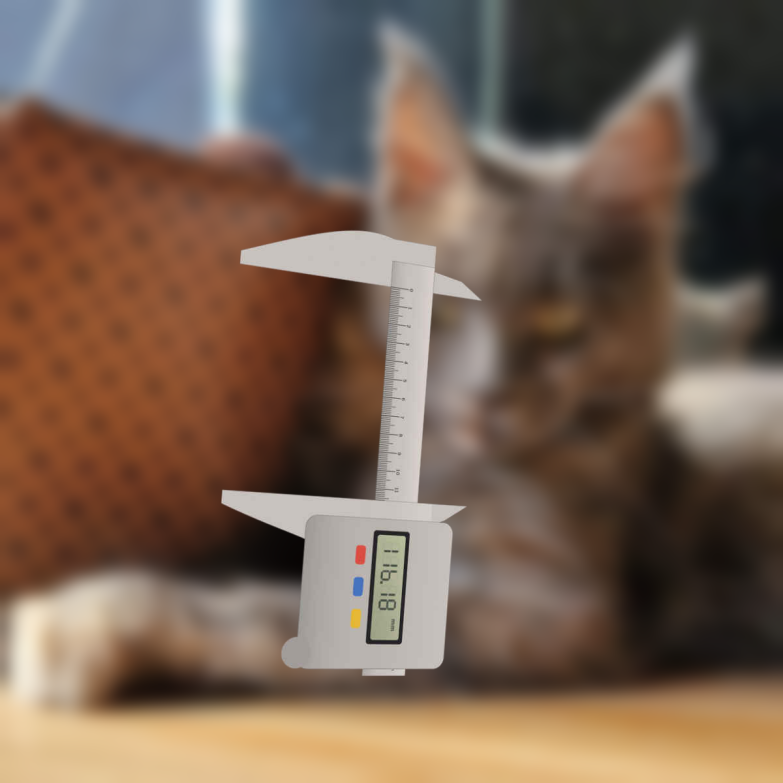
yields 116.18 mm
